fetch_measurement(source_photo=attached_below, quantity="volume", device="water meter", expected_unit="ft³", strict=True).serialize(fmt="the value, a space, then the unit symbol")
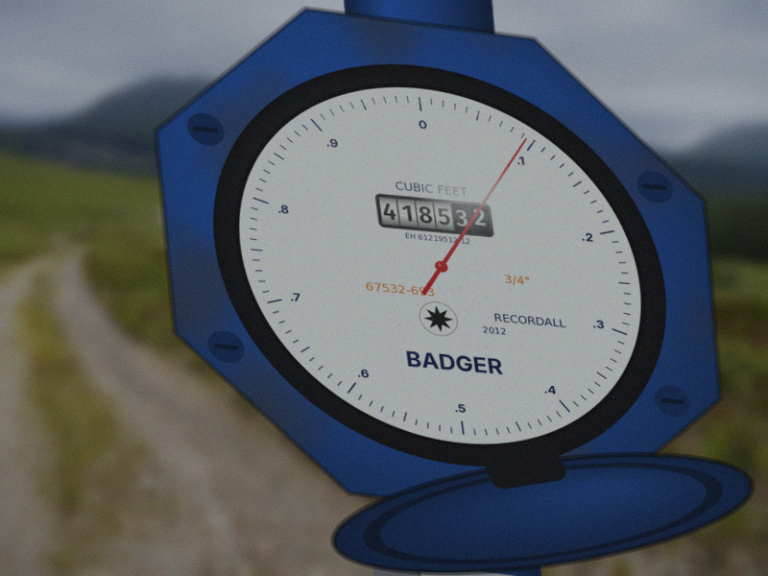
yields 418532.09 ft³
